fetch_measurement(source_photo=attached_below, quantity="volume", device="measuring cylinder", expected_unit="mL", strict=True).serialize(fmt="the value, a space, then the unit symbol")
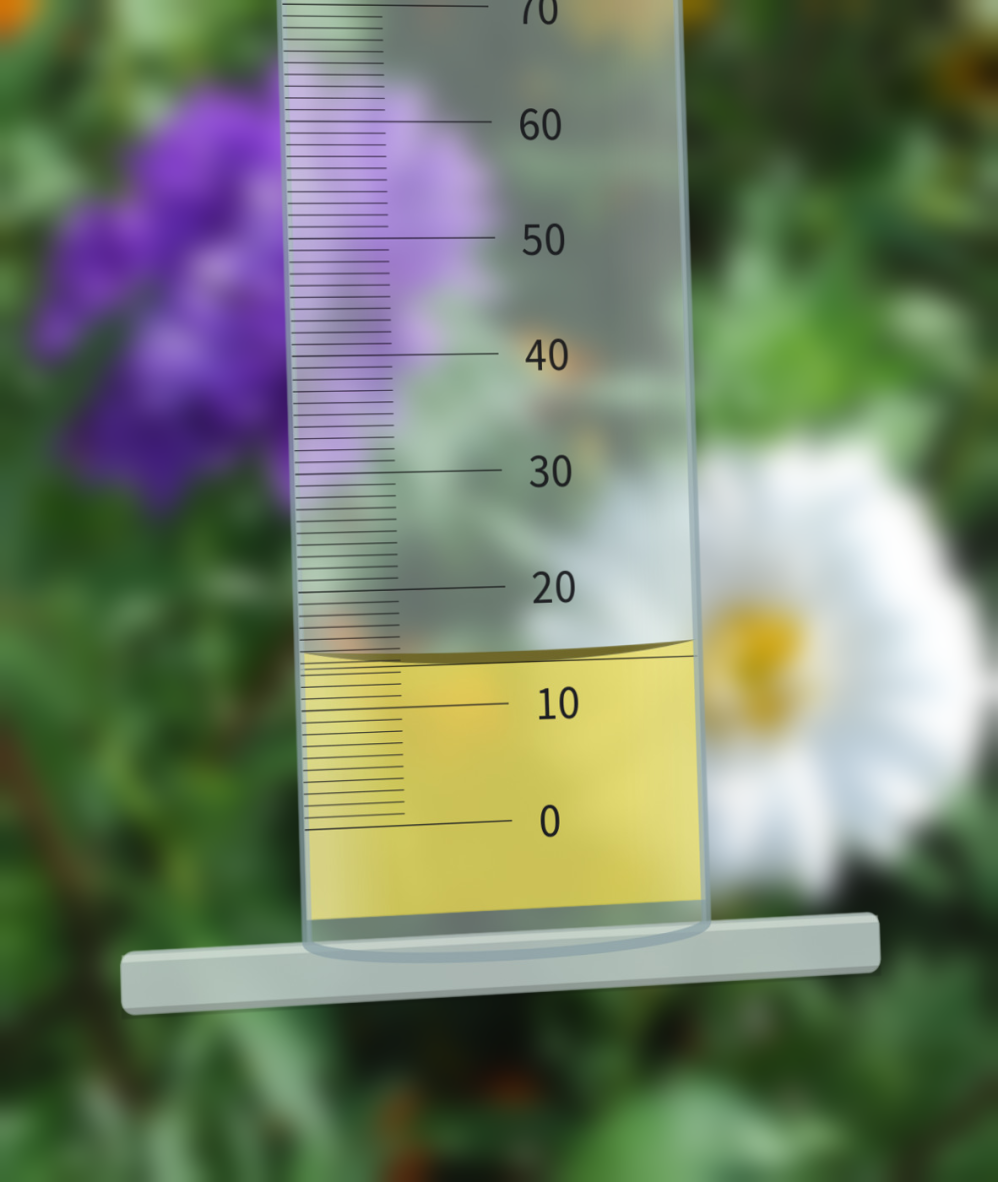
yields 13.5 mL
